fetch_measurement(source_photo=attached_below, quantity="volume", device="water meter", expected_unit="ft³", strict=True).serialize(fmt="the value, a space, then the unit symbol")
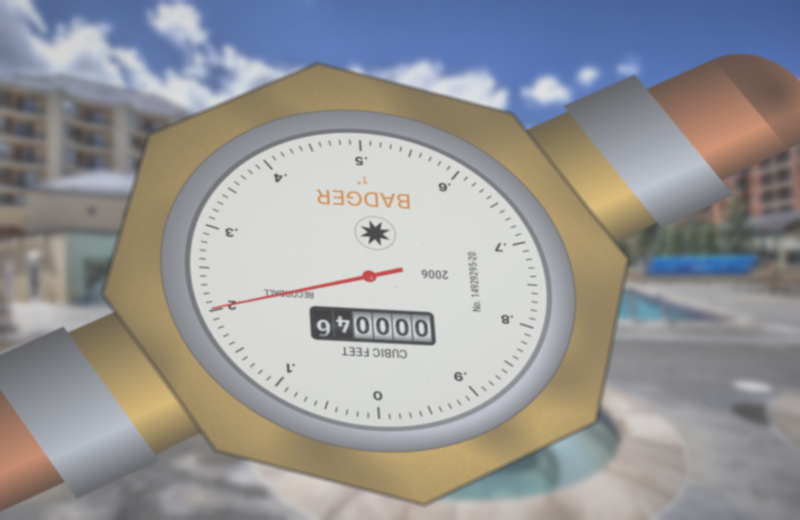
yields 46.20 ft³
